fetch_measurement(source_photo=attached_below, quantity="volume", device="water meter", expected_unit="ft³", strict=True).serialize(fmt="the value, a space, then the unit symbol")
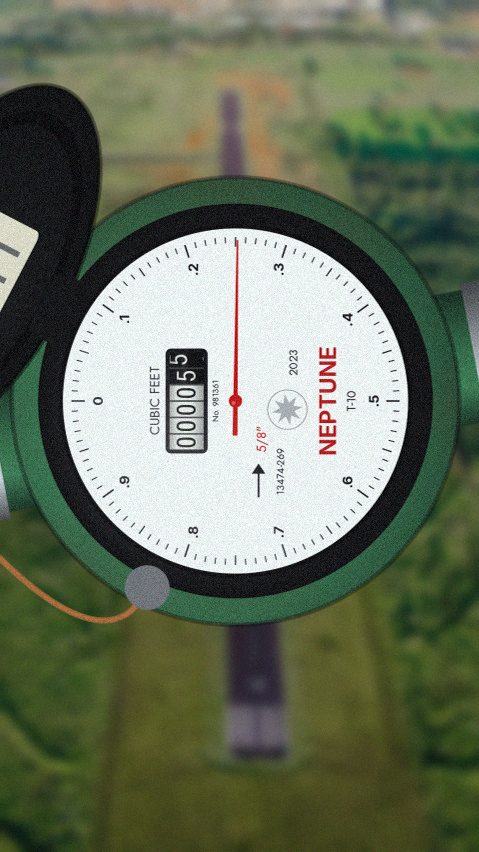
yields 55.25 ft³
